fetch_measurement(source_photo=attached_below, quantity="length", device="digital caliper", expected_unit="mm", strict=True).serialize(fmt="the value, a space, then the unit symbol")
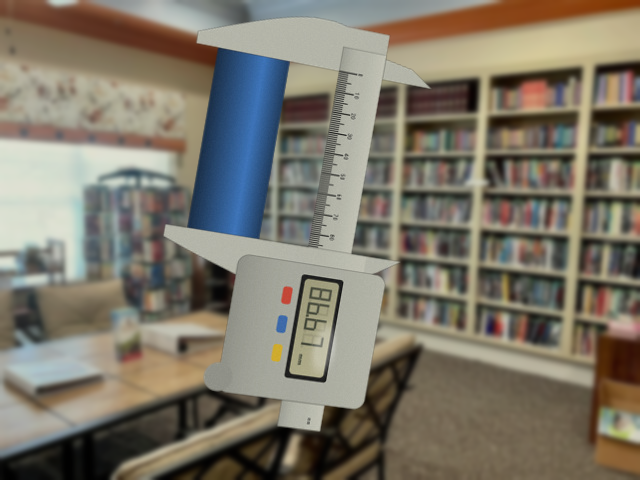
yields 86.67 mm
